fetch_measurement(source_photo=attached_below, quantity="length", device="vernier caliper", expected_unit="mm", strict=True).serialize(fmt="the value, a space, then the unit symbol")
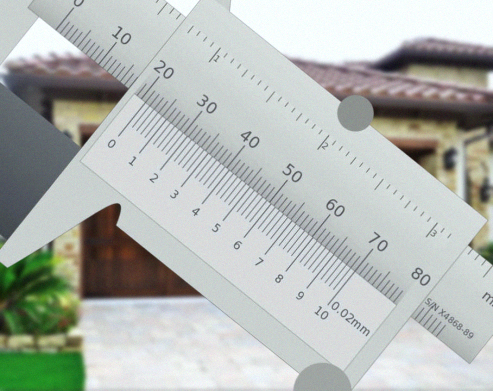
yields 21.0 mm
